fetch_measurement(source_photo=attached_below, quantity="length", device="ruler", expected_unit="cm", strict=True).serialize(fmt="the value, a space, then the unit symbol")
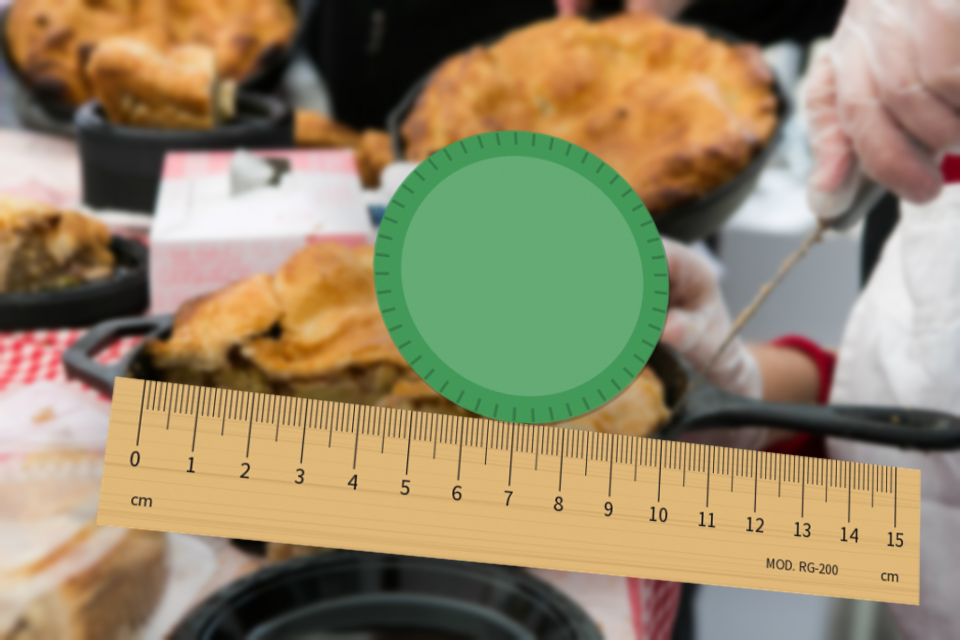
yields 6 cm
